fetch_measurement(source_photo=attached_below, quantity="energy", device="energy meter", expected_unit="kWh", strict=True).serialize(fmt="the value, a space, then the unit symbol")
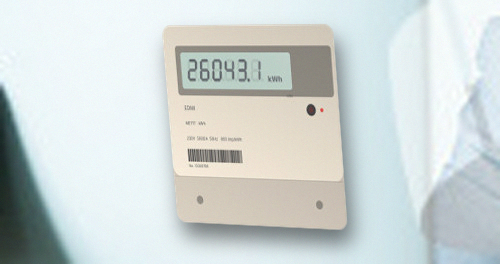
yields 26043.1 kWh
